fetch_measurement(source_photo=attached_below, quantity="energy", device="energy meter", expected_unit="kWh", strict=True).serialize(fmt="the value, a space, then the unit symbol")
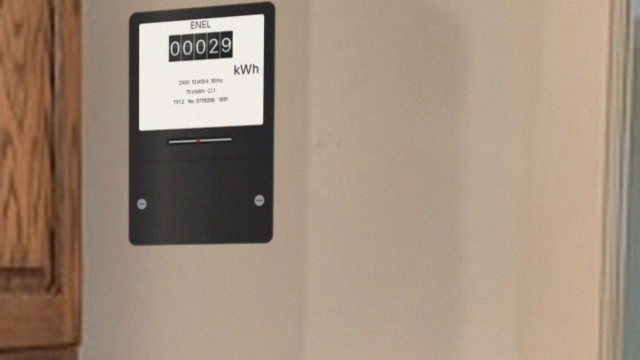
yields 29 kWh
